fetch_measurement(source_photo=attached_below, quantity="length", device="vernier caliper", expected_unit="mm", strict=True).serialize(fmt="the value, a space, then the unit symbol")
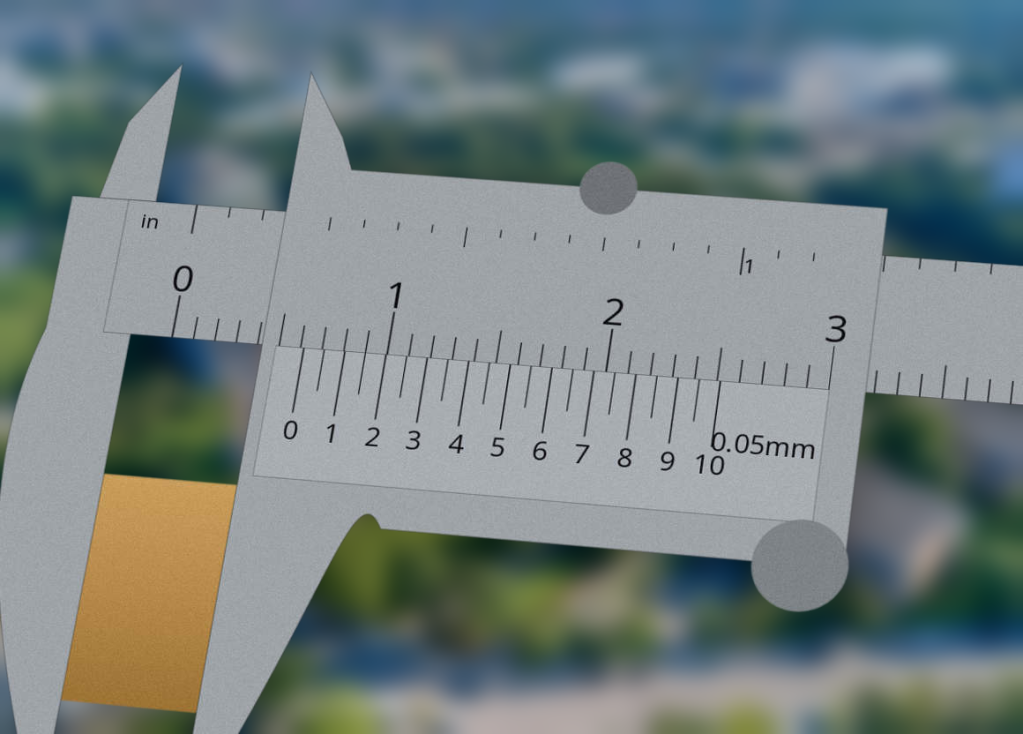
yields 6.15 mm
